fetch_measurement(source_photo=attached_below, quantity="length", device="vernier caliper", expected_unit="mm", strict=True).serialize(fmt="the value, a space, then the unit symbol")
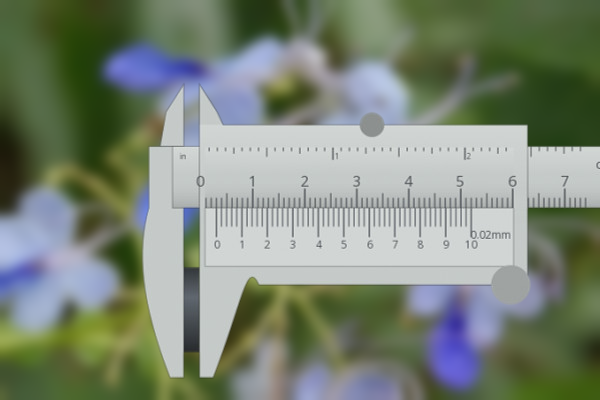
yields 3.0 mm
